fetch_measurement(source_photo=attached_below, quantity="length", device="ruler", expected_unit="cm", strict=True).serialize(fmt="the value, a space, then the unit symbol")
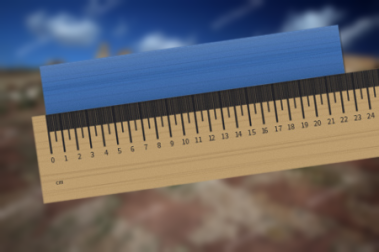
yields 22.5 cm
